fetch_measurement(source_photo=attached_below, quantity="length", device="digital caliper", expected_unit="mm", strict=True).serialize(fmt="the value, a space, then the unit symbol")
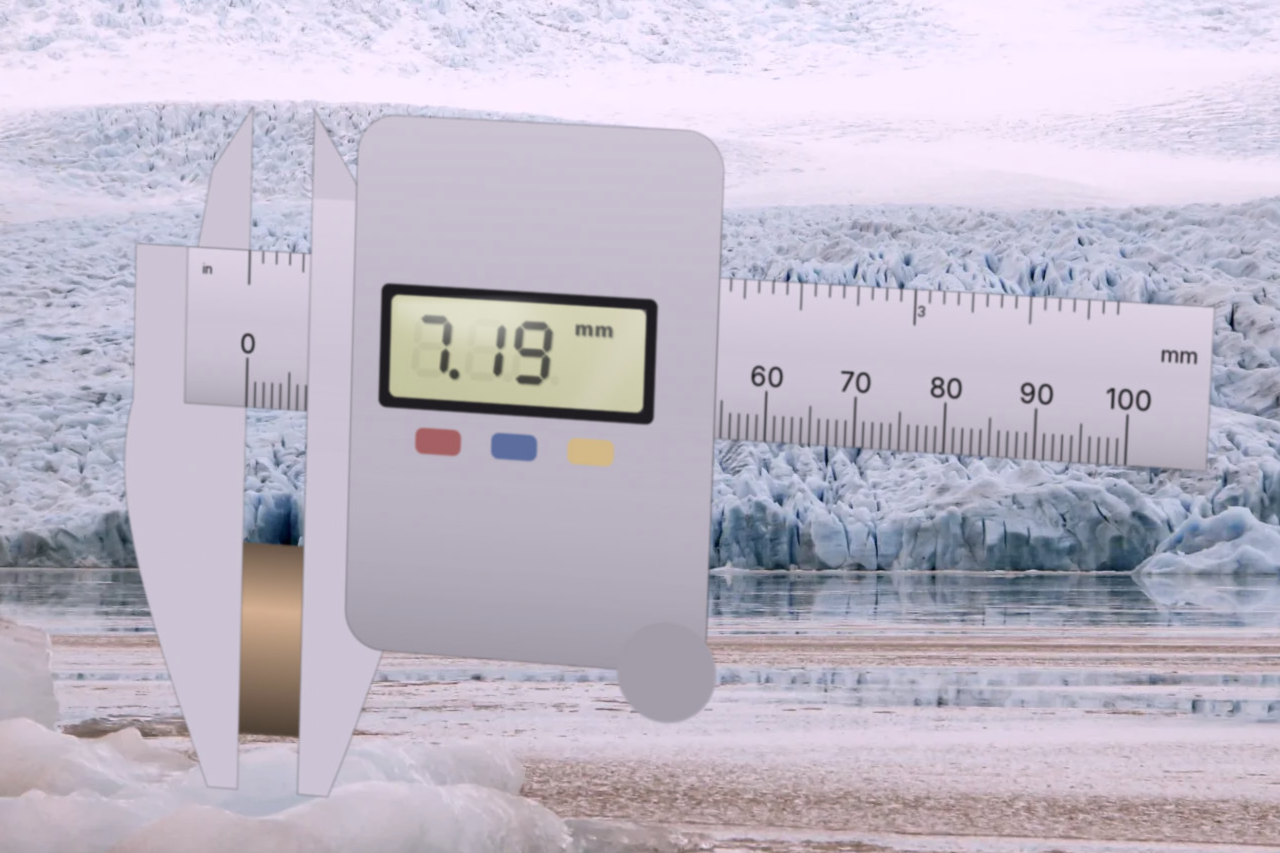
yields 7.19 mm
